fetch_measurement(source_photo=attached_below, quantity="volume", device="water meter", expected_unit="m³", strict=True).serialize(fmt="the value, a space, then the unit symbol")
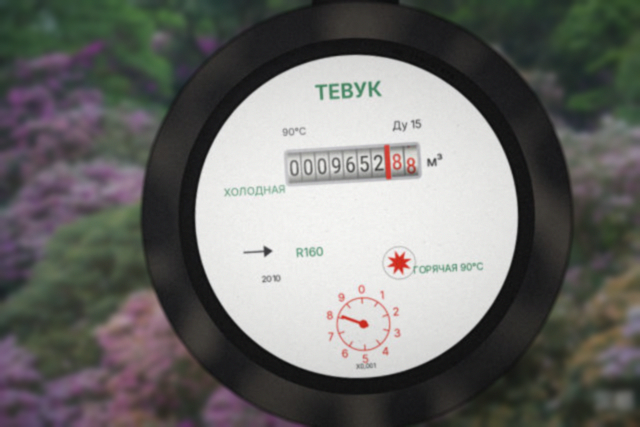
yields 9652.878 m³
